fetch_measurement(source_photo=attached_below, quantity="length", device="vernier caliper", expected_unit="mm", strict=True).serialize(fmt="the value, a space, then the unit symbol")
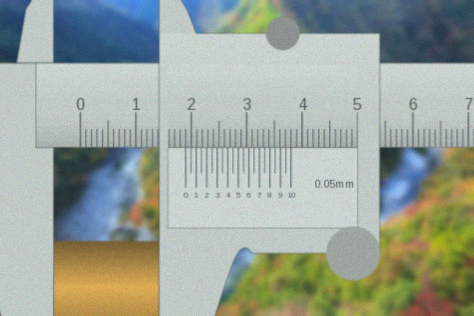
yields 19.0 mm
